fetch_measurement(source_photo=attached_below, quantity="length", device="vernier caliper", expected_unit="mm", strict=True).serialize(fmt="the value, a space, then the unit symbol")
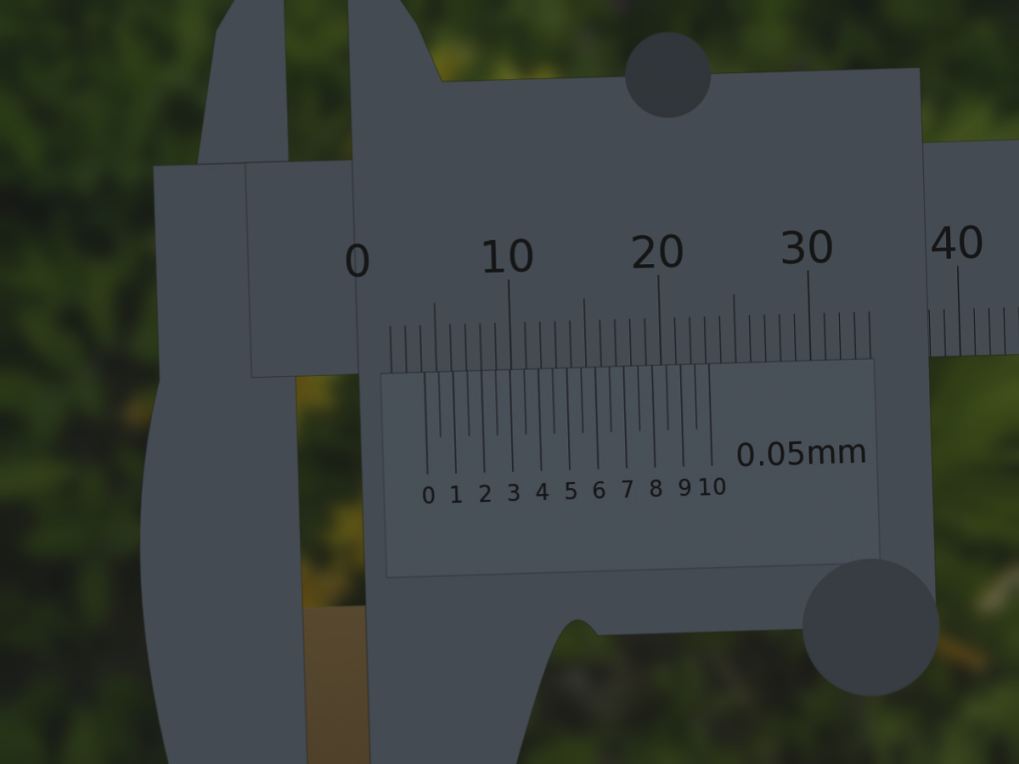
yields 4.2 mm
